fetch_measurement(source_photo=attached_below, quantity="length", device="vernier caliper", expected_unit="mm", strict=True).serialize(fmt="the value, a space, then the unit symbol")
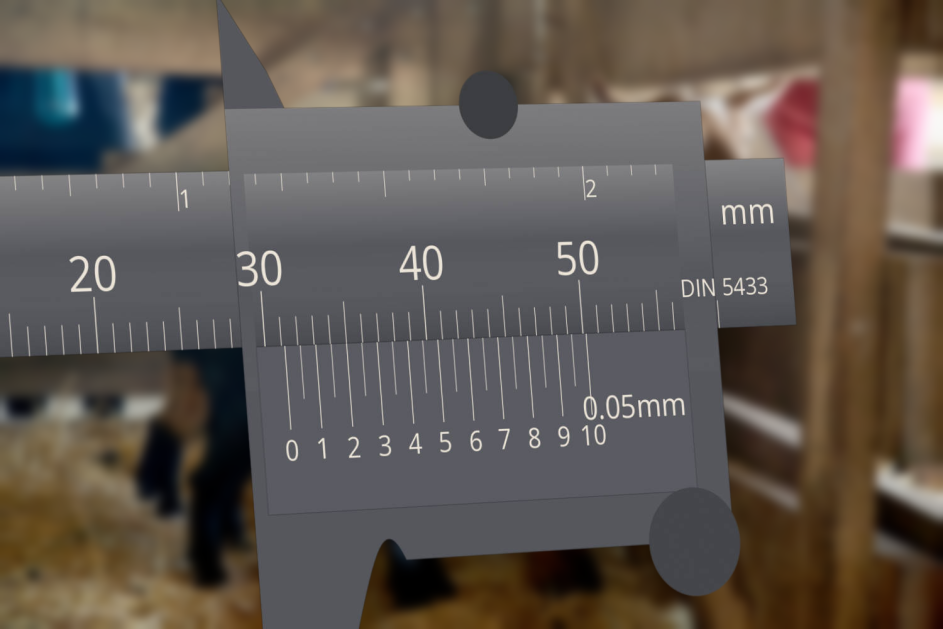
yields 31.2 mm
